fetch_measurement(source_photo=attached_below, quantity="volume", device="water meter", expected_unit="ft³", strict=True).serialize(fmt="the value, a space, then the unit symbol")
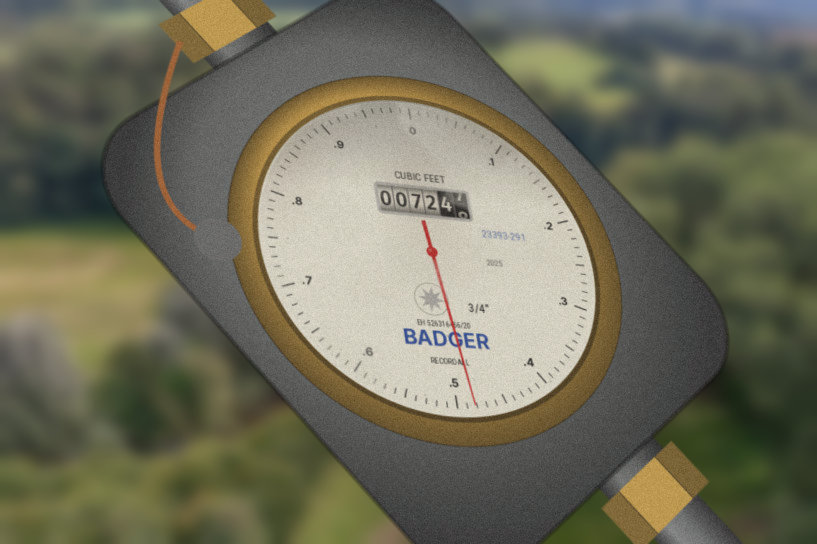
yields 7247.48 ft³
